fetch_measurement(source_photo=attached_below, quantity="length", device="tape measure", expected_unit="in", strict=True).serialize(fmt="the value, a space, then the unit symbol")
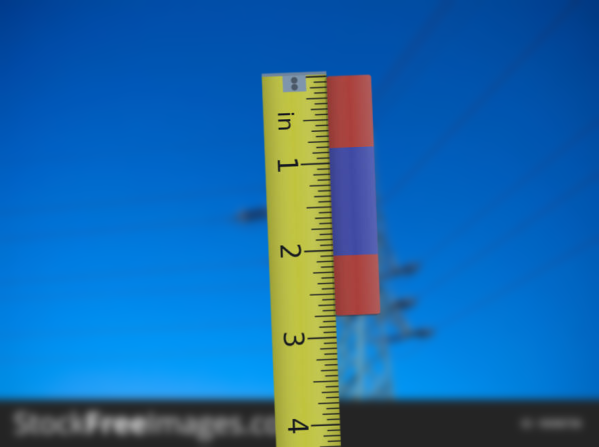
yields 2.75 in
